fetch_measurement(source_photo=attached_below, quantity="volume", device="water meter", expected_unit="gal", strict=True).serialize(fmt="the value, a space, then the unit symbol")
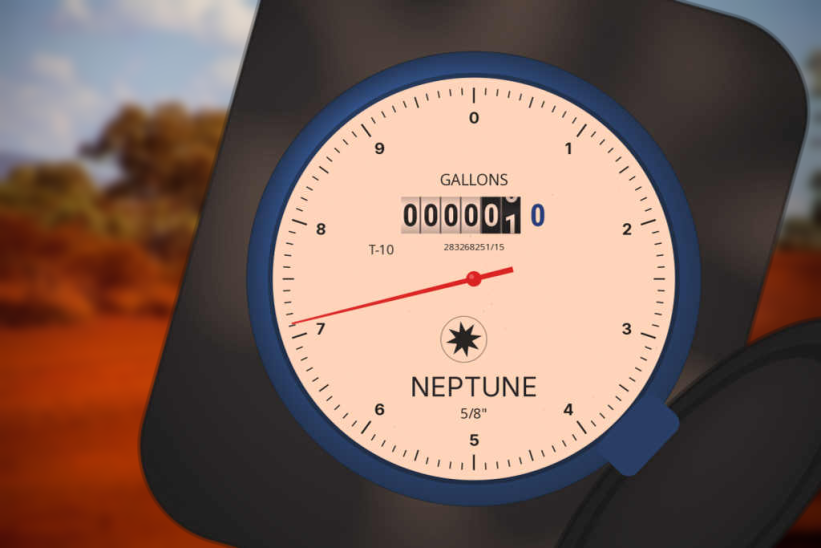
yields 7.1 gal
